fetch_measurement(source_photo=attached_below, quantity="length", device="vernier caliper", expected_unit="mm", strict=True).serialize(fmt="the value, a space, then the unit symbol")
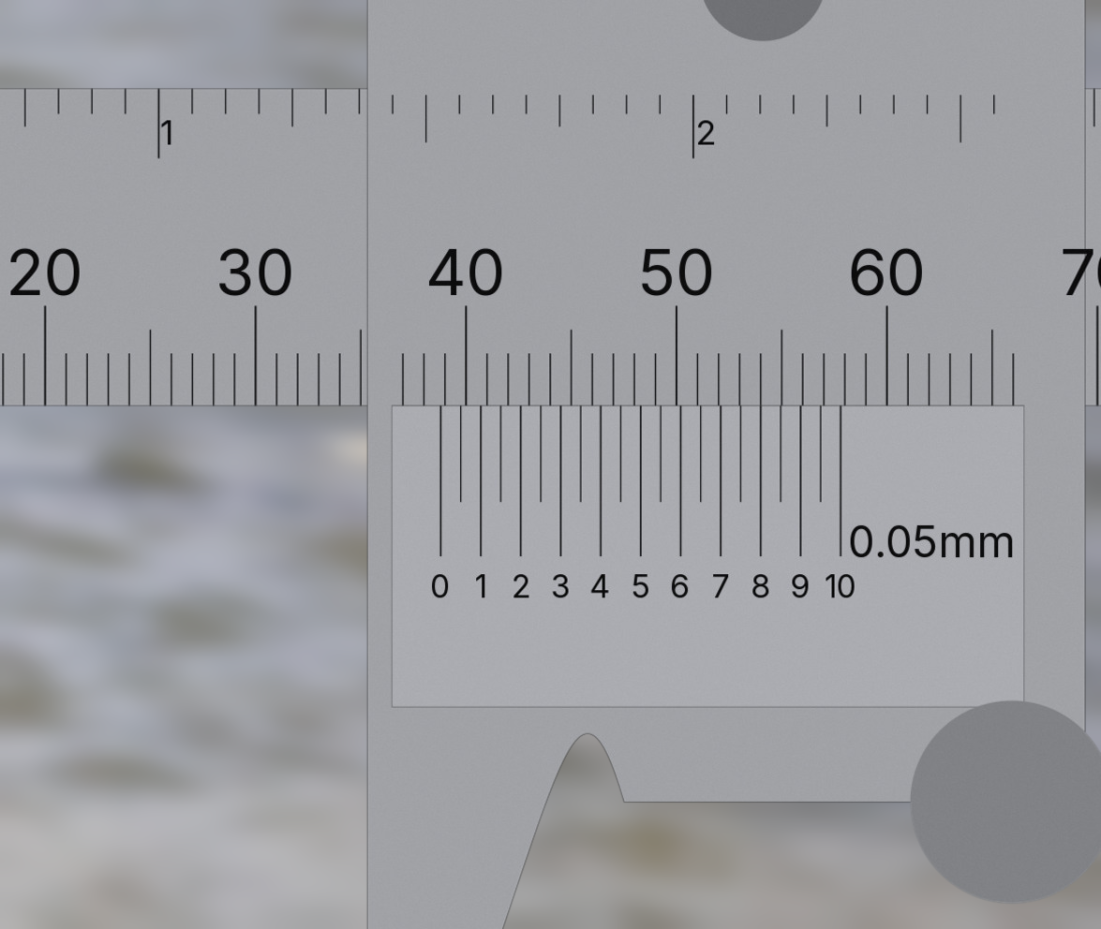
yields 38.8 mm
